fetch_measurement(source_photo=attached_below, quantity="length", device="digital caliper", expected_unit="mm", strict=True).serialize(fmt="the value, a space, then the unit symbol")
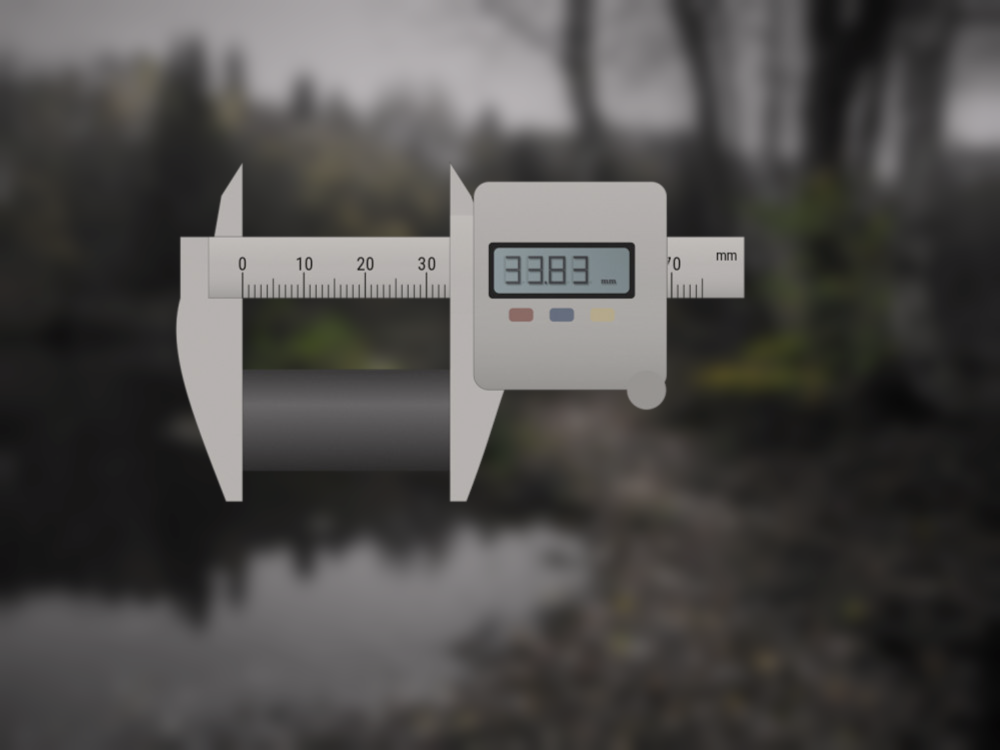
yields 33.83 mm
